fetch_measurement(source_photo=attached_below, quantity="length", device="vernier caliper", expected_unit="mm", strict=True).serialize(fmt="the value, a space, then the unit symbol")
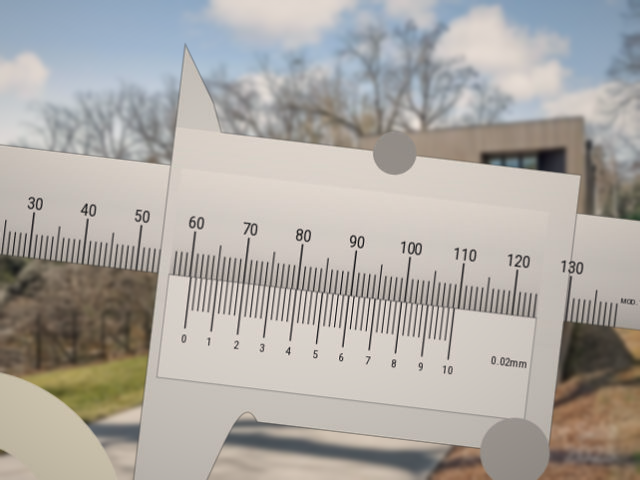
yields 60.2 mm
